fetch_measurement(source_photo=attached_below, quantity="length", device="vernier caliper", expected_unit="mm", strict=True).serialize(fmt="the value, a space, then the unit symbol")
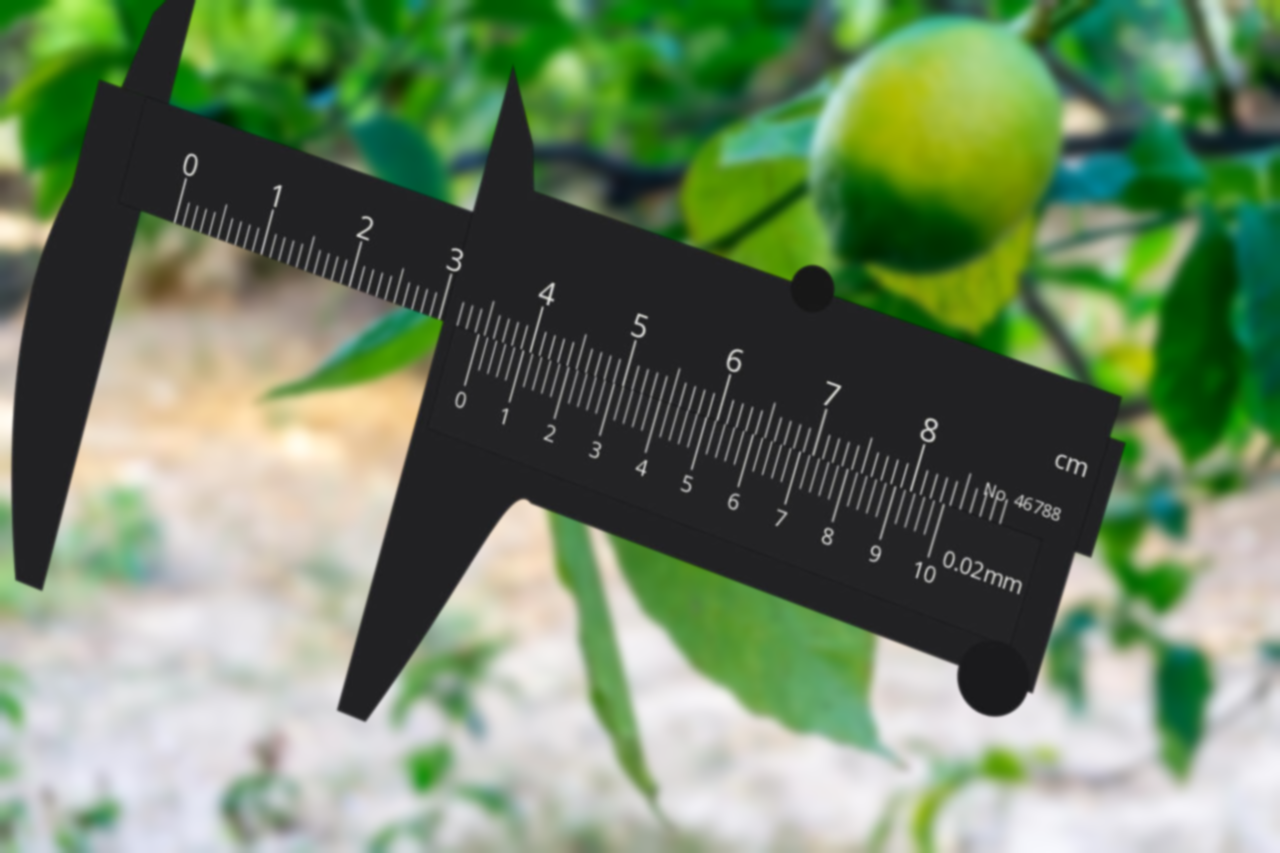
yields 34.4 mm
